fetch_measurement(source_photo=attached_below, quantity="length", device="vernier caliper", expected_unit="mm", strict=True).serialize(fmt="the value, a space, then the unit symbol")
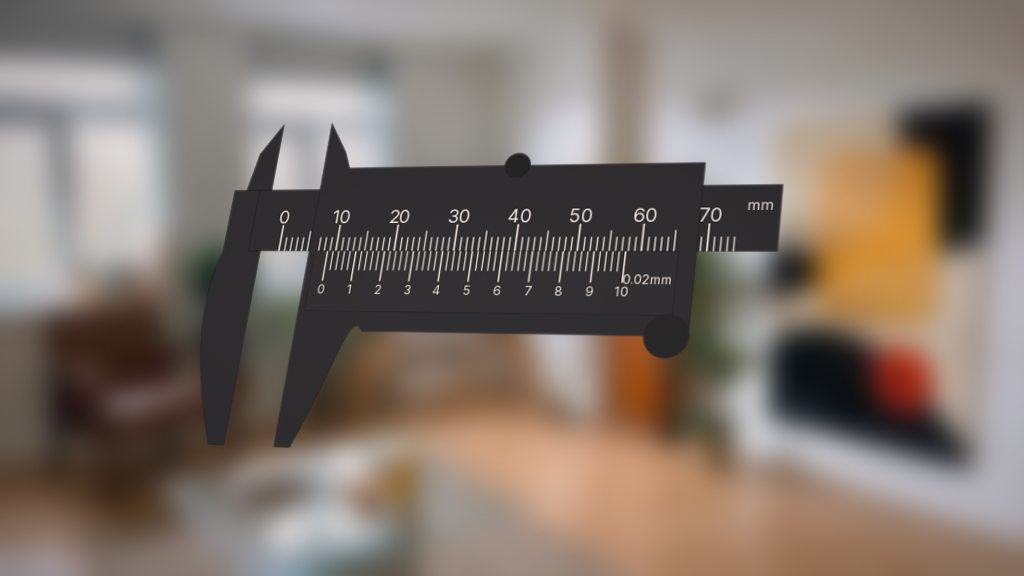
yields 8.6 mm
